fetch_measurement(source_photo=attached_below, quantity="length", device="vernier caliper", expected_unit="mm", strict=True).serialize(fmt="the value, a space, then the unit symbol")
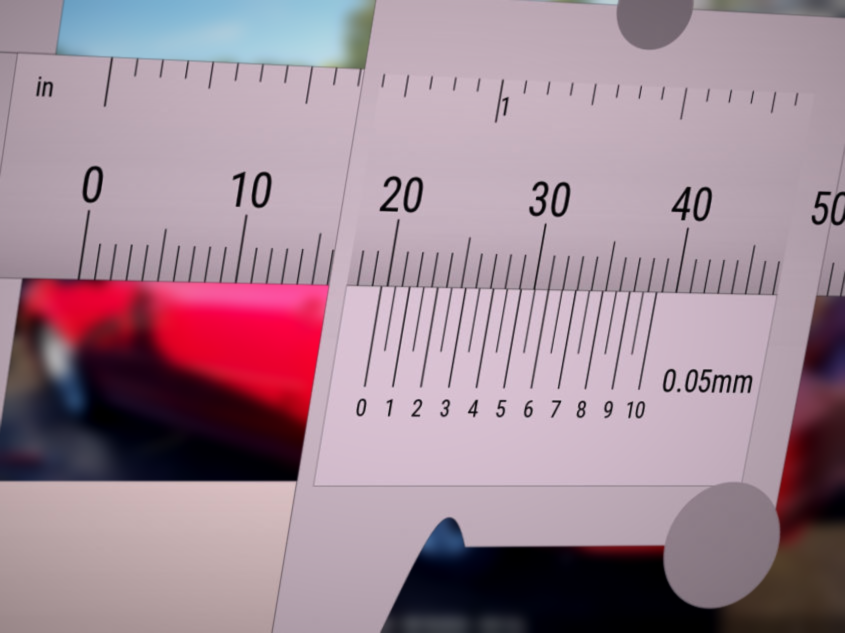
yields 19.6 mm
